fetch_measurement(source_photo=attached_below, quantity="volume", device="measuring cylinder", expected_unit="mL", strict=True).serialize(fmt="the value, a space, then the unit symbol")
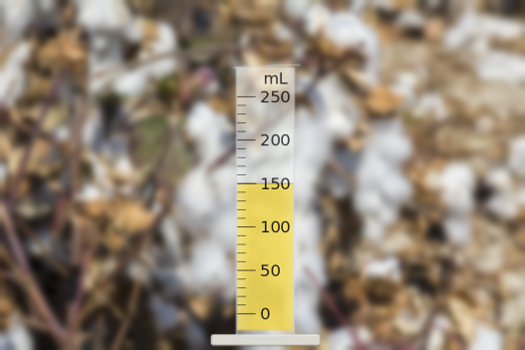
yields 150 mL
